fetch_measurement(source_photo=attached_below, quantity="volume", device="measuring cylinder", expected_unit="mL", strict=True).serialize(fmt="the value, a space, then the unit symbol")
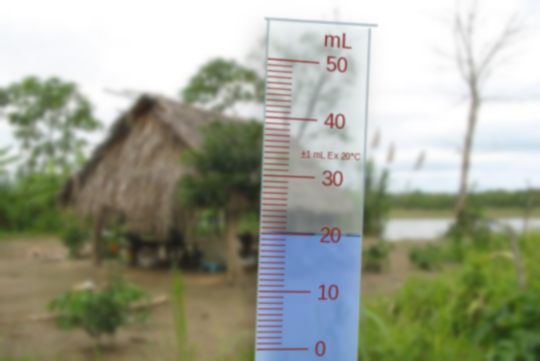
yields 20 mL
